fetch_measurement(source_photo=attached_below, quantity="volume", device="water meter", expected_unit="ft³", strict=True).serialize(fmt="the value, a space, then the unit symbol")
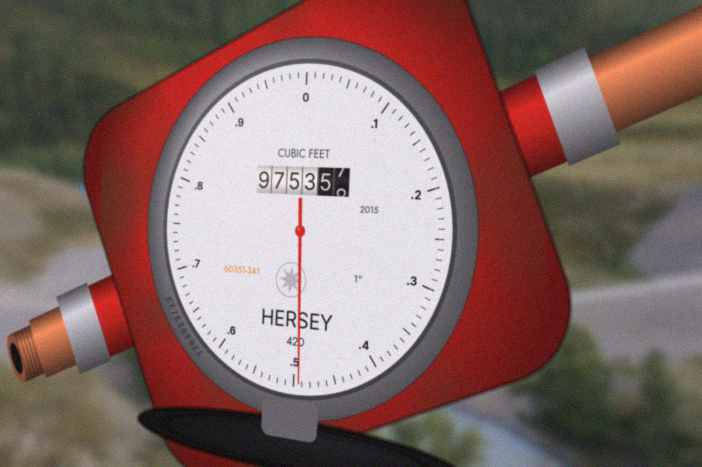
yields 975357.49 ft³
